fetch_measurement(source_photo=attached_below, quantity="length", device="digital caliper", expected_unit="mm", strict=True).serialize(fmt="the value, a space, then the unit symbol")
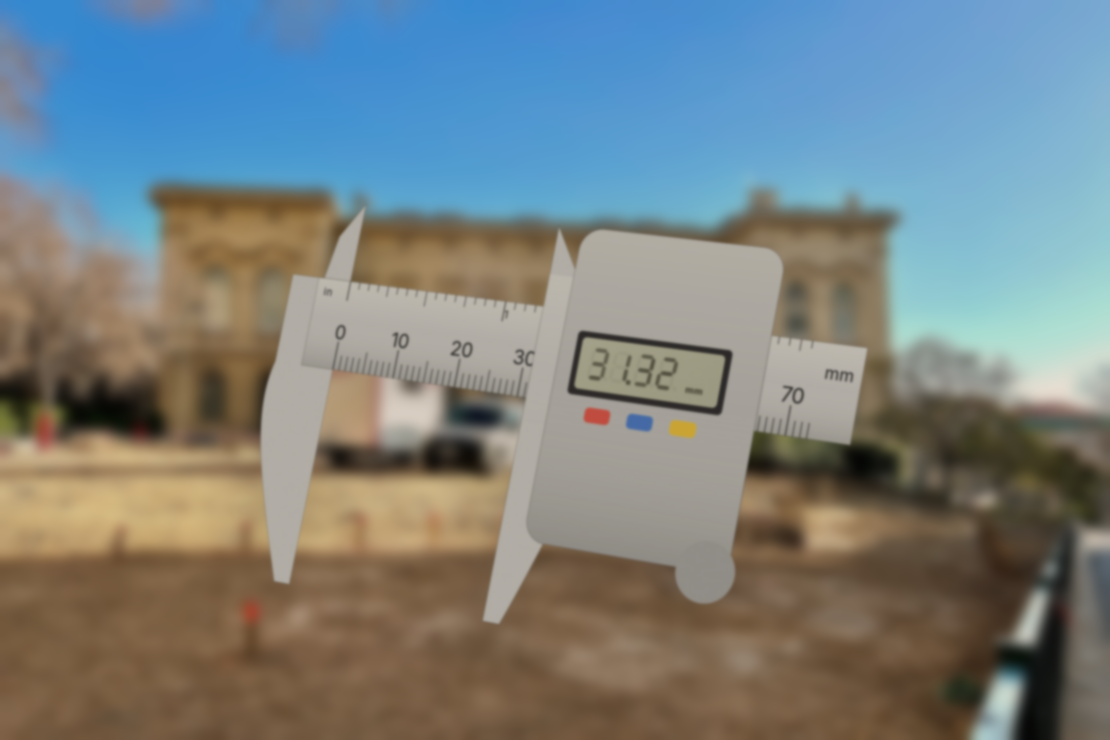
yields 31.32 mm
